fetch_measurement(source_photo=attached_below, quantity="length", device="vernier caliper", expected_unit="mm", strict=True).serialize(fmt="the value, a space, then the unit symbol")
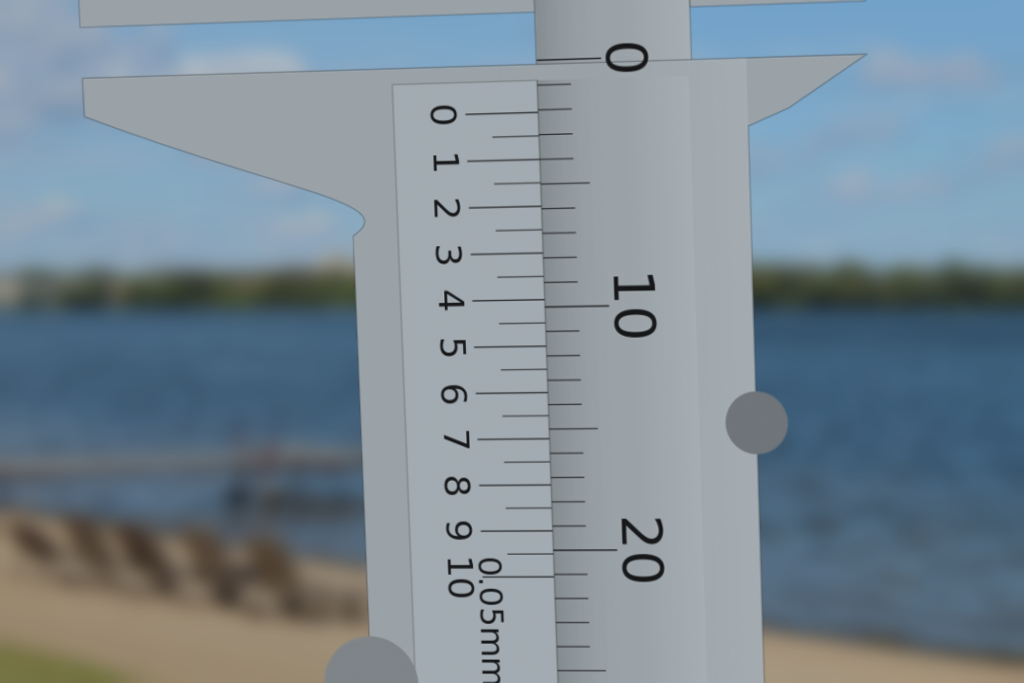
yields 2.1 mm
